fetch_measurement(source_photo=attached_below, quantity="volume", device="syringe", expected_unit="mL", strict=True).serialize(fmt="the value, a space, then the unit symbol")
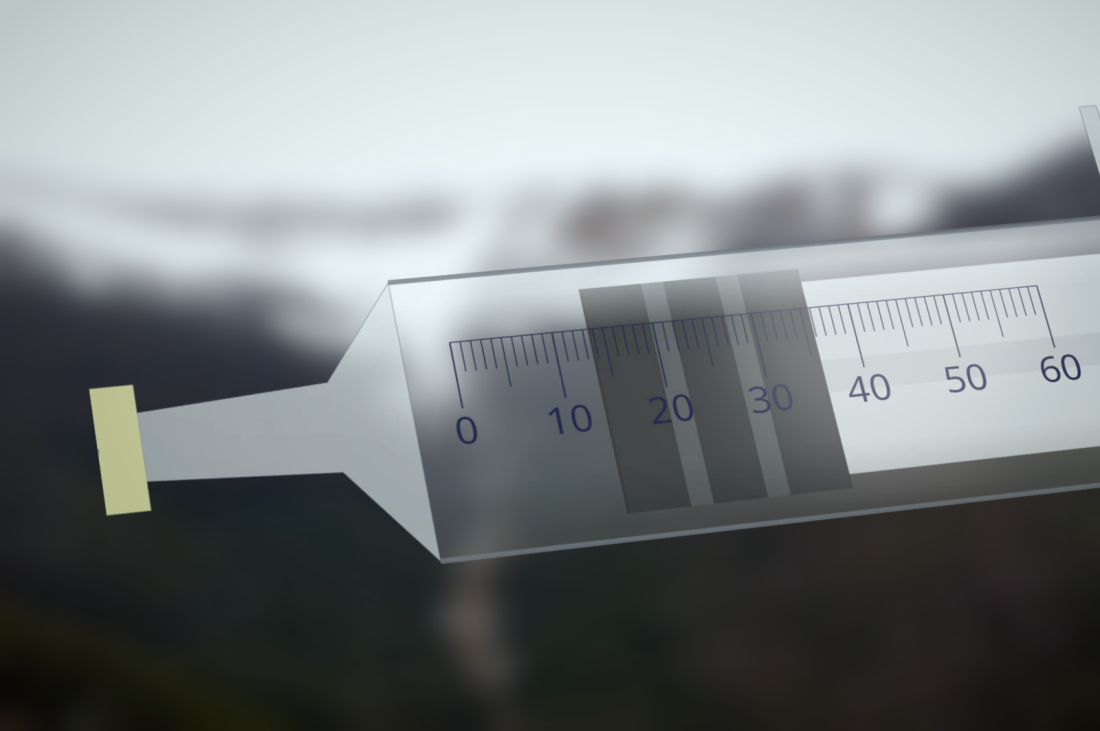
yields 13.5 mL
